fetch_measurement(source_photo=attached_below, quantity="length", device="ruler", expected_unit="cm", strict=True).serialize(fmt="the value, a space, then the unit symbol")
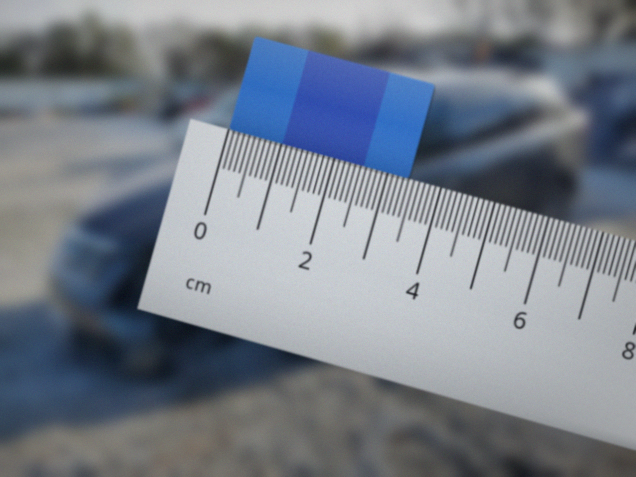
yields 3.4 cm
